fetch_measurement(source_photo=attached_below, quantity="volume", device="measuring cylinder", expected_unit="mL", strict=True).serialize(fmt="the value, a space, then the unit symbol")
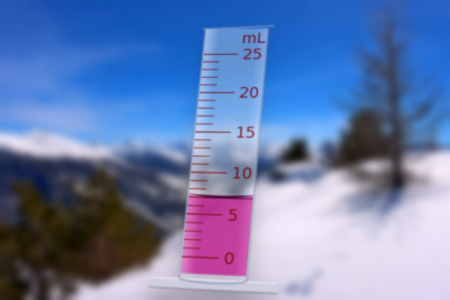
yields 7 mL
